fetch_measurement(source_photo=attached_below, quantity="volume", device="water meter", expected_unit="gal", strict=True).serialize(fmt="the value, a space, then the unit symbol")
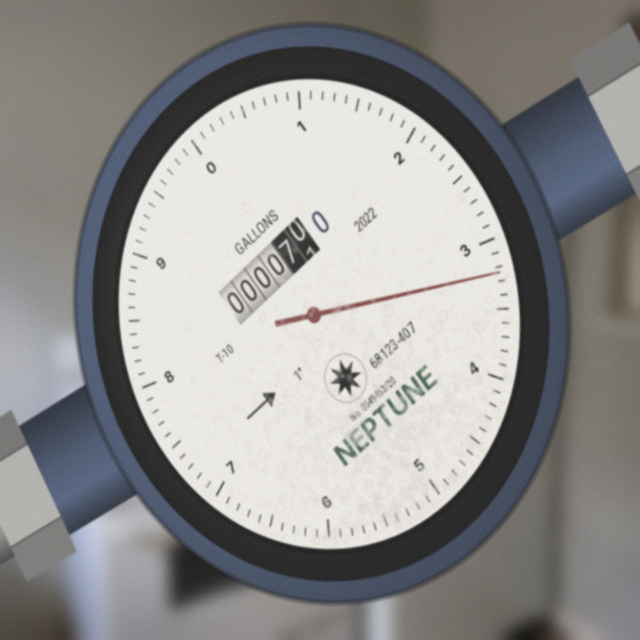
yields 703.2 gal
